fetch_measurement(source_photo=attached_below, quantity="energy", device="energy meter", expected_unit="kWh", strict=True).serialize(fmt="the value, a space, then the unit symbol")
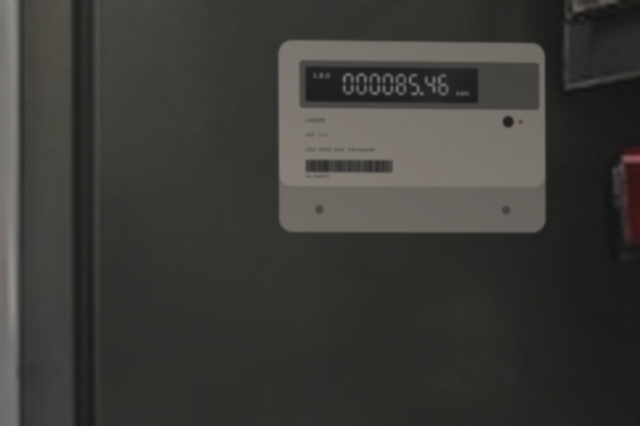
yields 85.46 kWh
